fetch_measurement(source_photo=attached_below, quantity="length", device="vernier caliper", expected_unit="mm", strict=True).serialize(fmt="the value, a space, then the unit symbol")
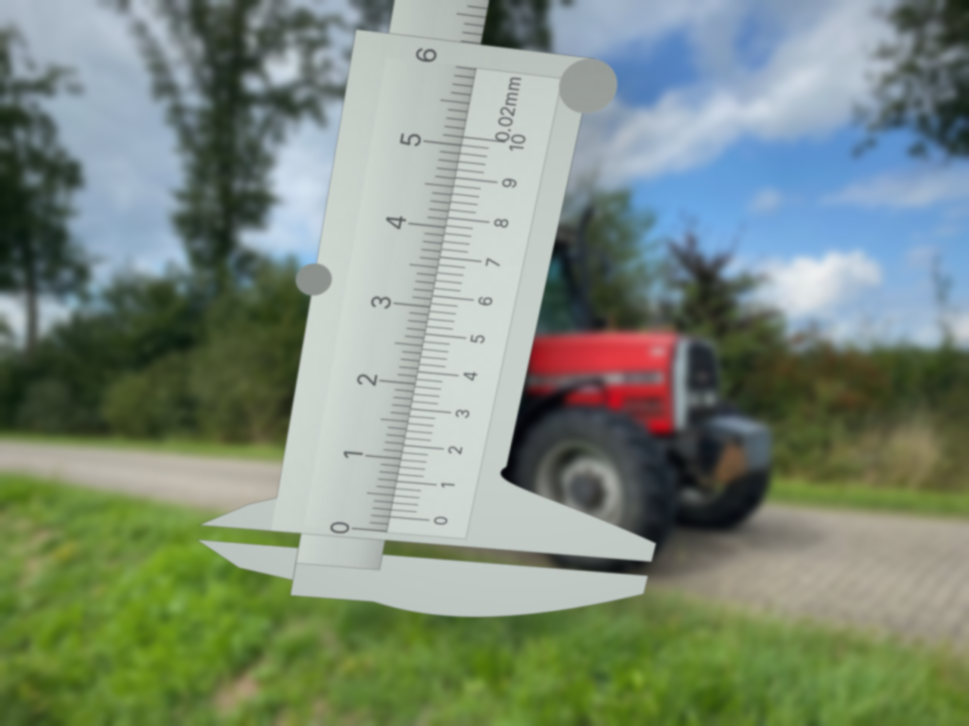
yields 2.0 mm
